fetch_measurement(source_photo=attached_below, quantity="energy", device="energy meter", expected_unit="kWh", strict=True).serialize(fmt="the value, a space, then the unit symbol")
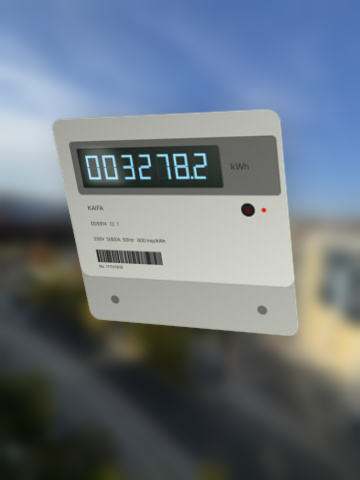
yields 3278.2 kWh
